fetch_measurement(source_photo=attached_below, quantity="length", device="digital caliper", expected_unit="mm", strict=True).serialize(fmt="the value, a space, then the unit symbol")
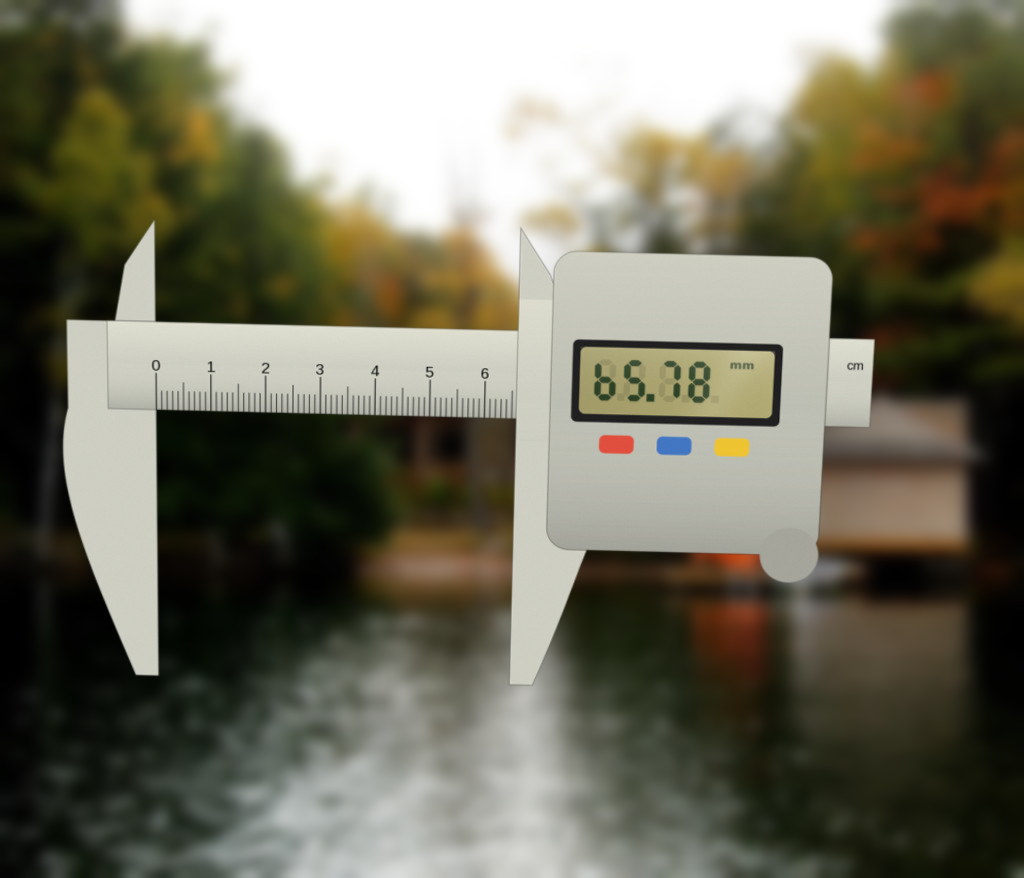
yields 65.78 mm
